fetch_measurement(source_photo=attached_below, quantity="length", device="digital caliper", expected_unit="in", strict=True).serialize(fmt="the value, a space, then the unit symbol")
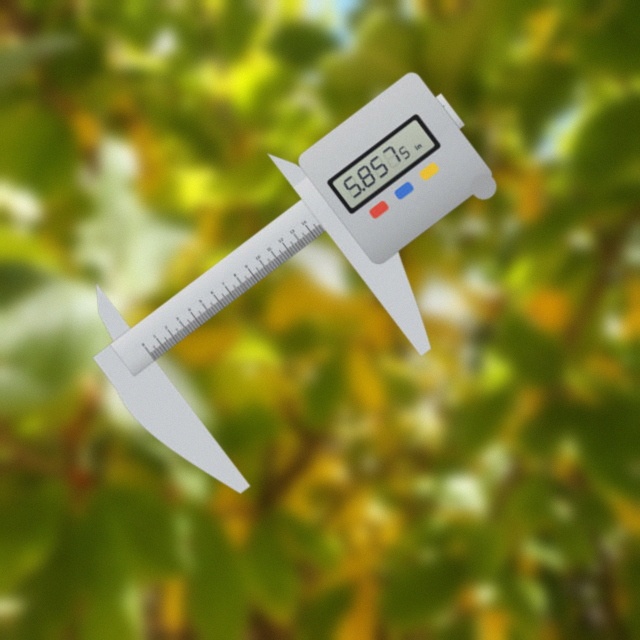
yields 5.8575 in
